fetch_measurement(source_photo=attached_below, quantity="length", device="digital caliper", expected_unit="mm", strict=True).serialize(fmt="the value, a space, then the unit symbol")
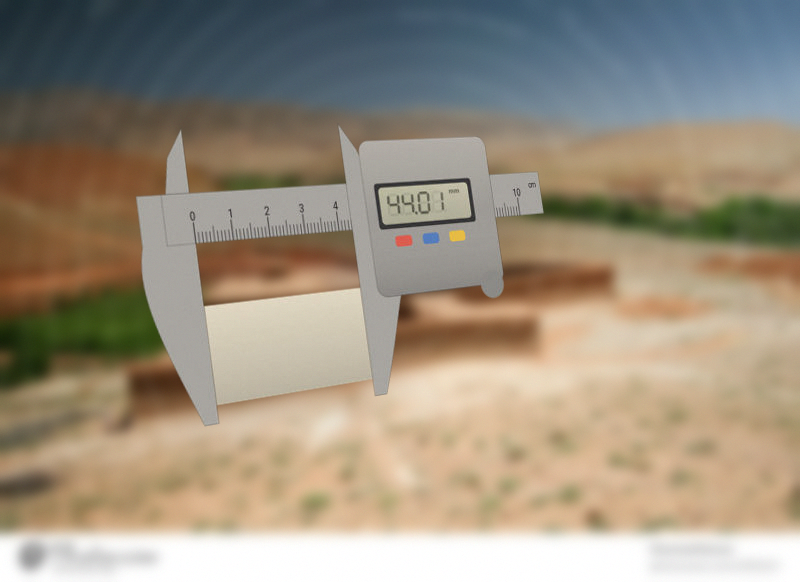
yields 44.01 mm
